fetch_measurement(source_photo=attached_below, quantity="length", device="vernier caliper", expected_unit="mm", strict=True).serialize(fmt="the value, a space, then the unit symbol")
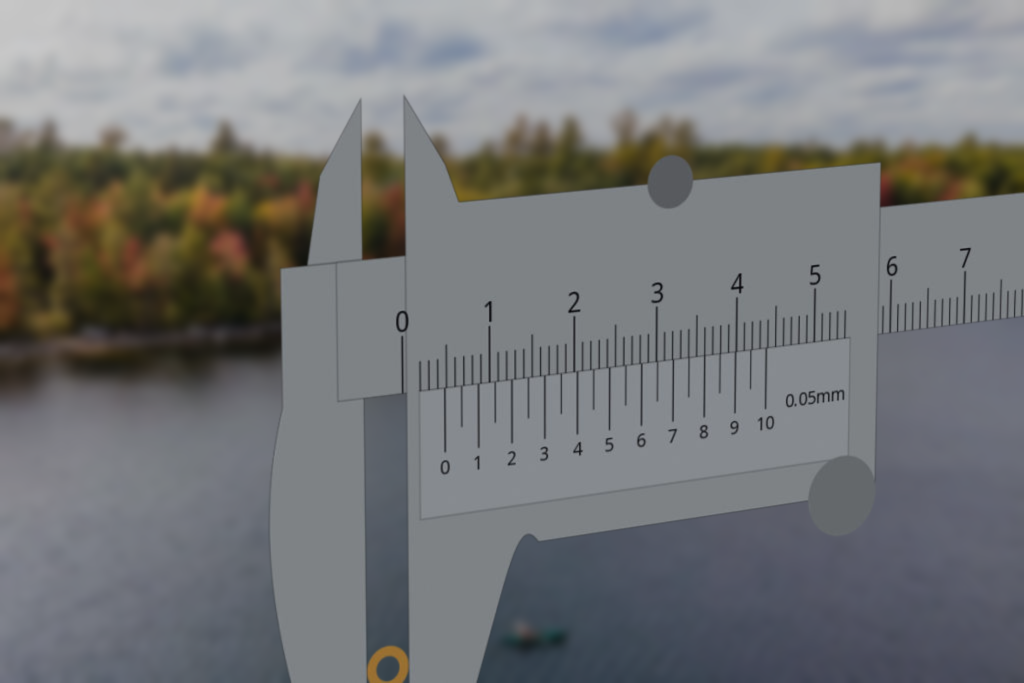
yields 4.8 mm
